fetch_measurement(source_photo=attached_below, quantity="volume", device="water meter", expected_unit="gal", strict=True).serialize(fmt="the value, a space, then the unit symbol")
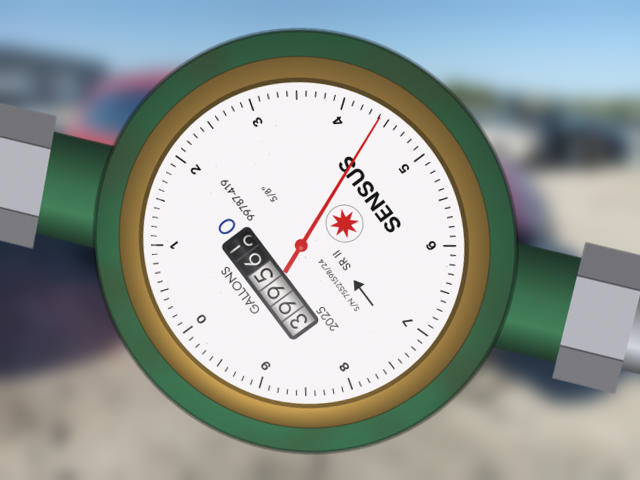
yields 3995614.4 gal
